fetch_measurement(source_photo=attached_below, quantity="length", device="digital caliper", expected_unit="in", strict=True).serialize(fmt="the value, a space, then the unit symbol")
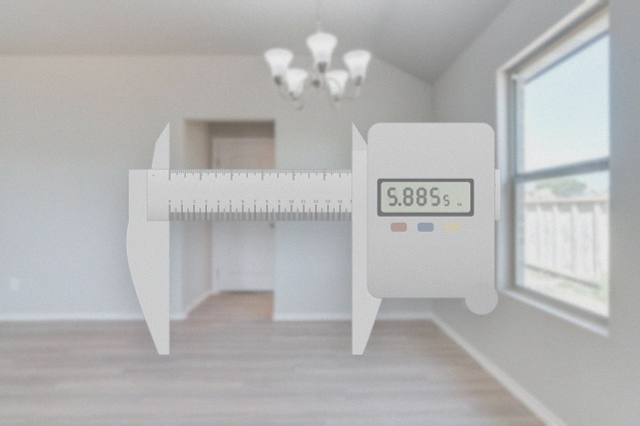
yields 5.8855 in
